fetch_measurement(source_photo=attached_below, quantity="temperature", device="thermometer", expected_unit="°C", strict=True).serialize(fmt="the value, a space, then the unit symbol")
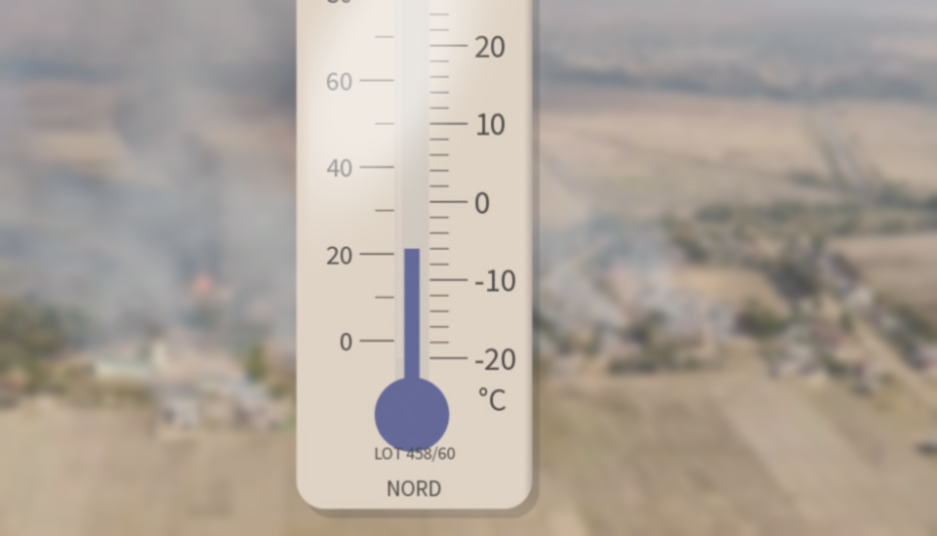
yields -6 °C
